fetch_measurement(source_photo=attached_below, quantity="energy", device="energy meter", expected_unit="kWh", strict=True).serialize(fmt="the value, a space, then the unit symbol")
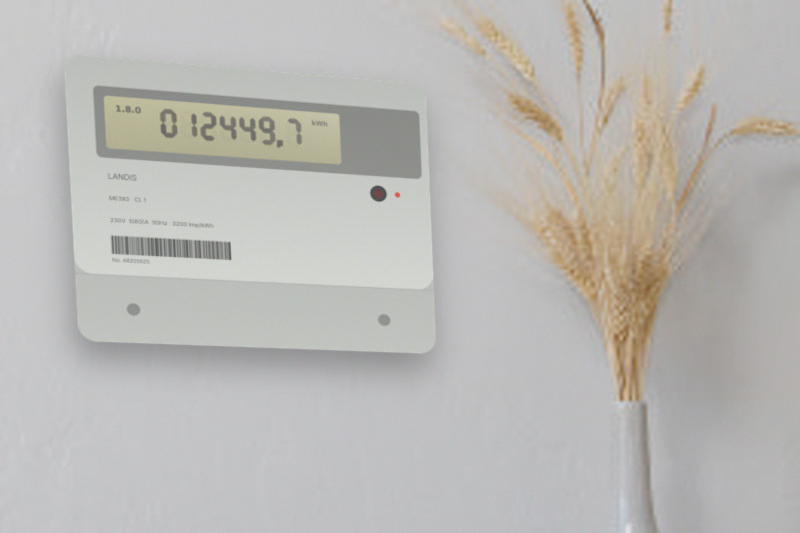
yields 12449.7 kWh
